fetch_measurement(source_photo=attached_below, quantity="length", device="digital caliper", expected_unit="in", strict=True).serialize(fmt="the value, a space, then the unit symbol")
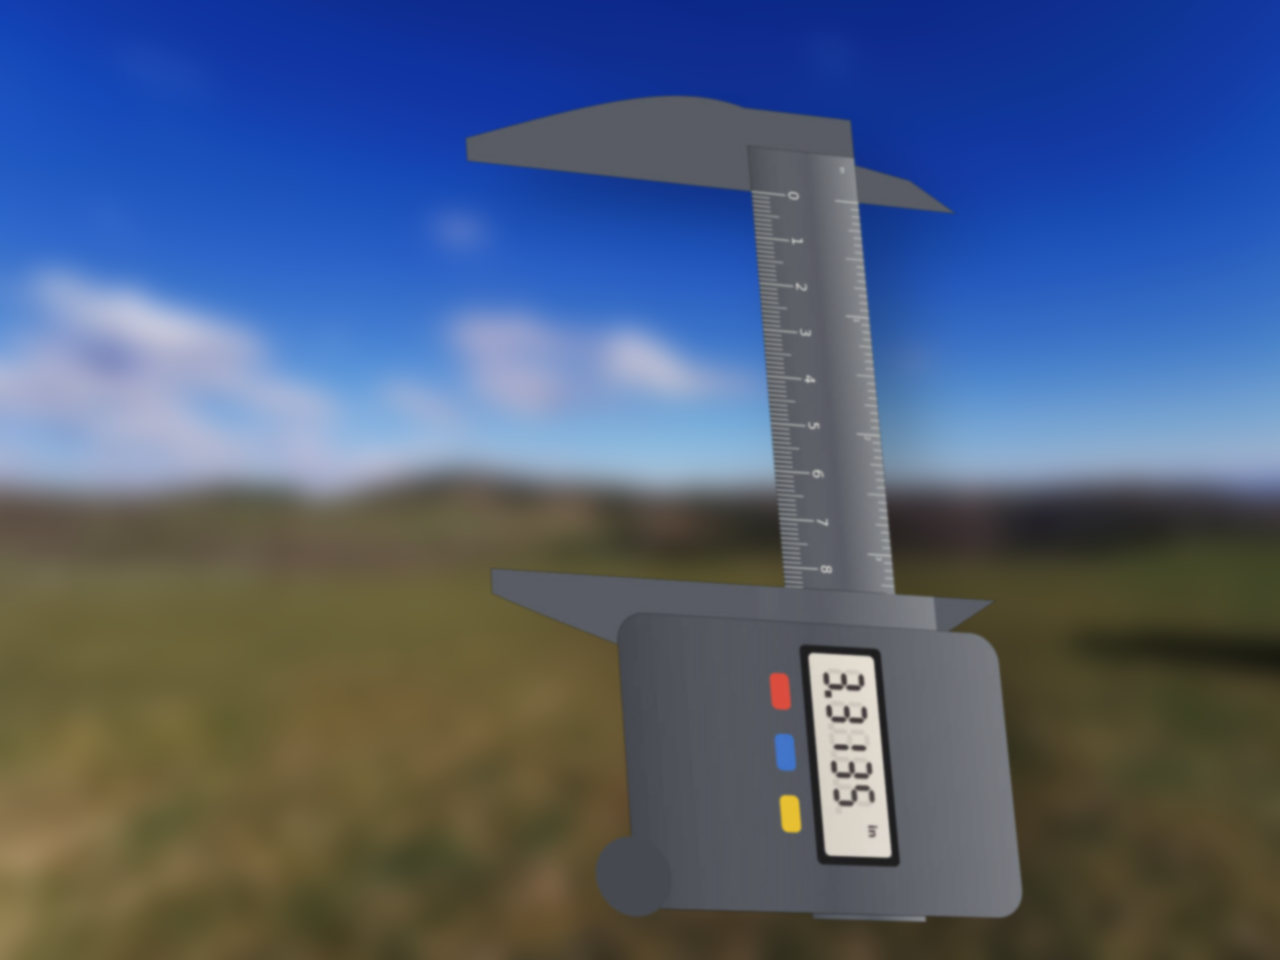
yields 3.3135 in
